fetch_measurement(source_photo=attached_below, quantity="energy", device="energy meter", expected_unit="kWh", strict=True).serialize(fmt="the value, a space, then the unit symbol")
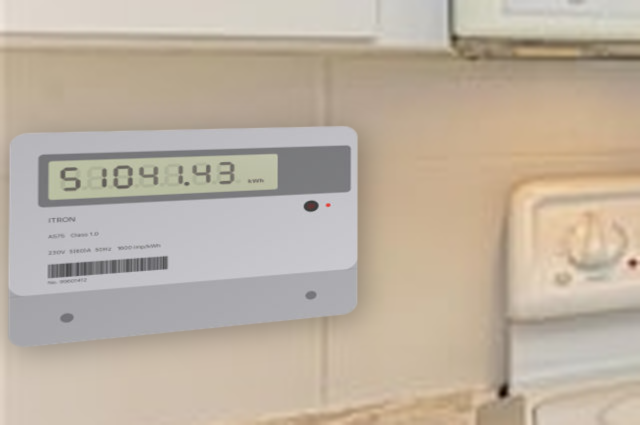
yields 51041.43 kWh
